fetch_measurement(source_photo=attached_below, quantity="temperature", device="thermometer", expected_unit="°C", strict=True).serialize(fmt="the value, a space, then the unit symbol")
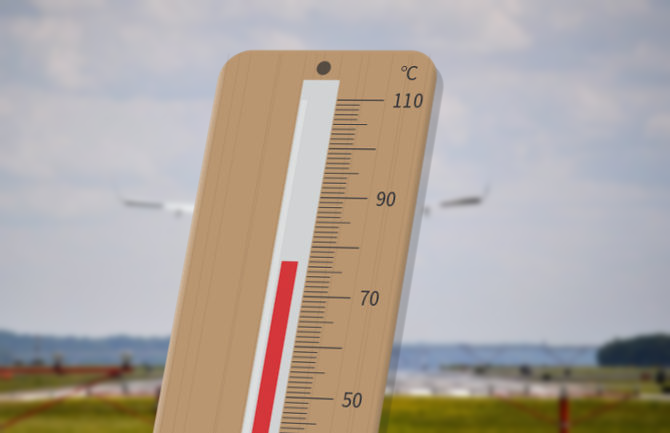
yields 77 °C
